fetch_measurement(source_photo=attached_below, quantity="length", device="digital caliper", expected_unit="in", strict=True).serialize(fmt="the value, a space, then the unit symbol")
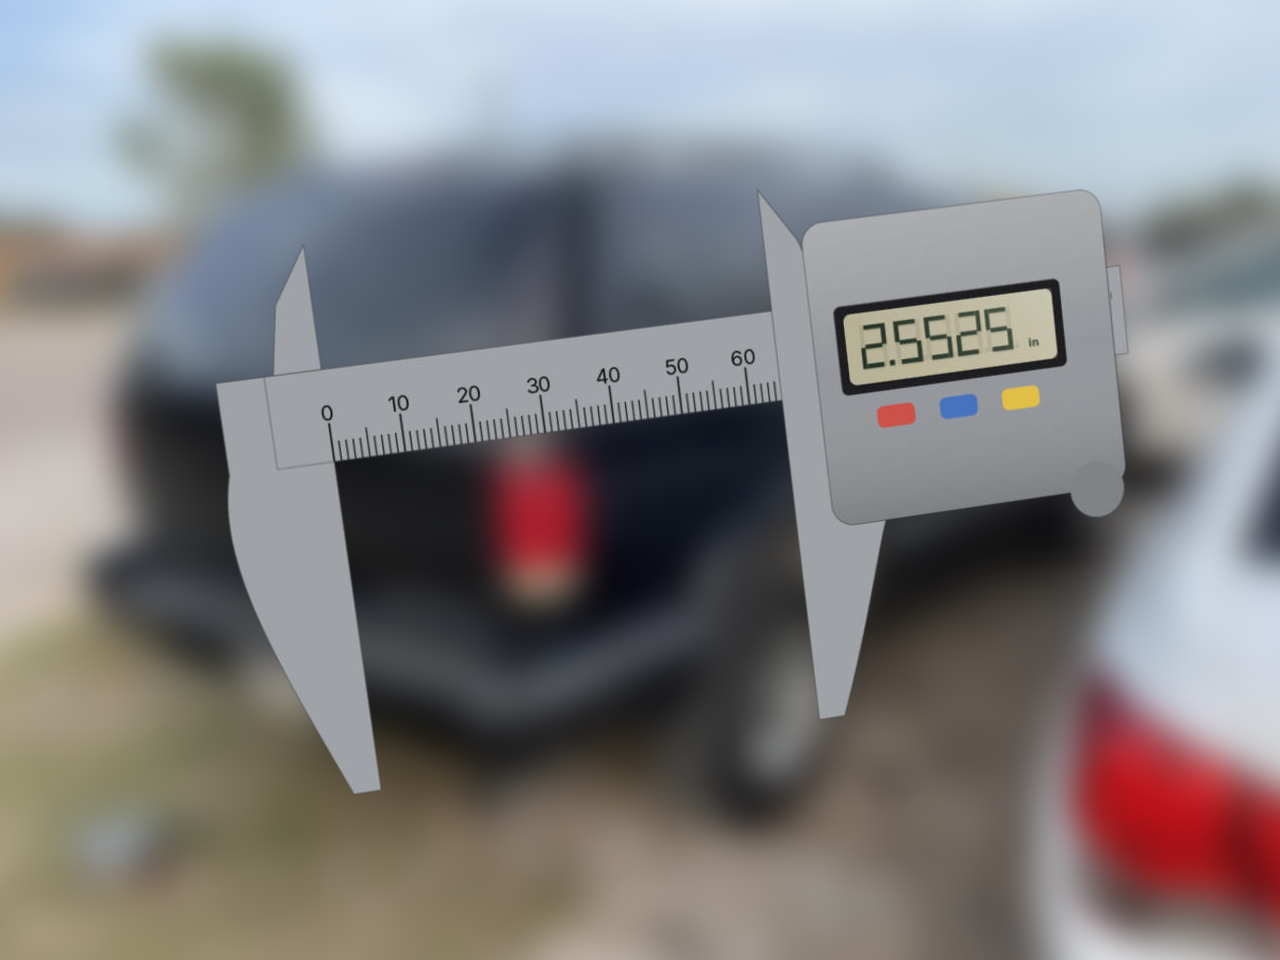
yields 2.5525 in
